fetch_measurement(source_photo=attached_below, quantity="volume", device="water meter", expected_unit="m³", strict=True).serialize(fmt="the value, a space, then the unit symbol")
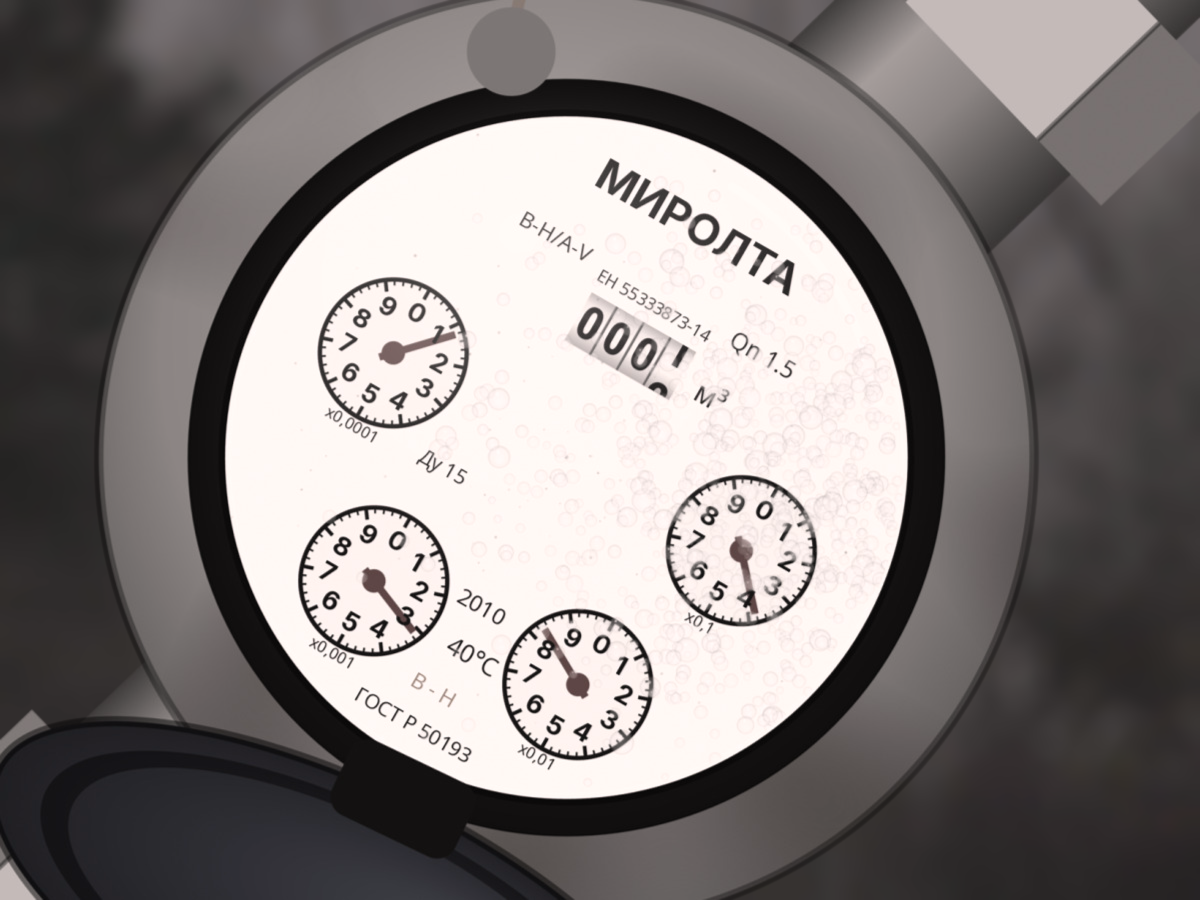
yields 1.3831 m³
